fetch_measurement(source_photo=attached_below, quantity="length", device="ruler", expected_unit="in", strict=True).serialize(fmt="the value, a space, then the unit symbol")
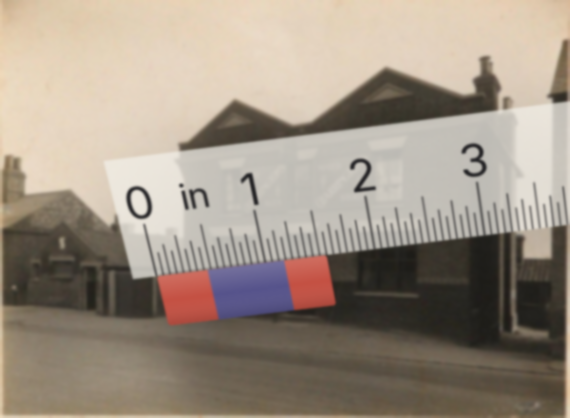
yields 1.5625 in
